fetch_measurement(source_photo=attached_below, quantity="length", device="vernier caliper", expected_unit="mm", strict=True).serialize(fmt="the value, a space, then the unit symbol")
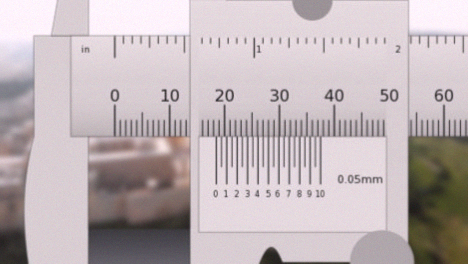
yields 18.5 mm
